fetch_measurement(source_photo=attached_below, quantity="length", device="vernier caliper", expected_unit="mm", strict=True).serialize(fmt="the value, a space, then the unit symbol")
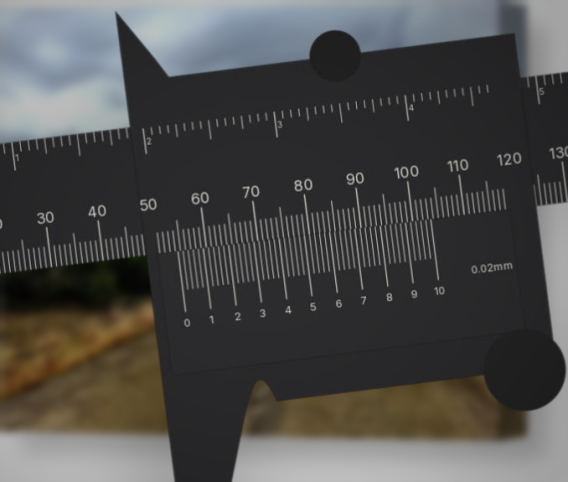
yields 54.5 mm
